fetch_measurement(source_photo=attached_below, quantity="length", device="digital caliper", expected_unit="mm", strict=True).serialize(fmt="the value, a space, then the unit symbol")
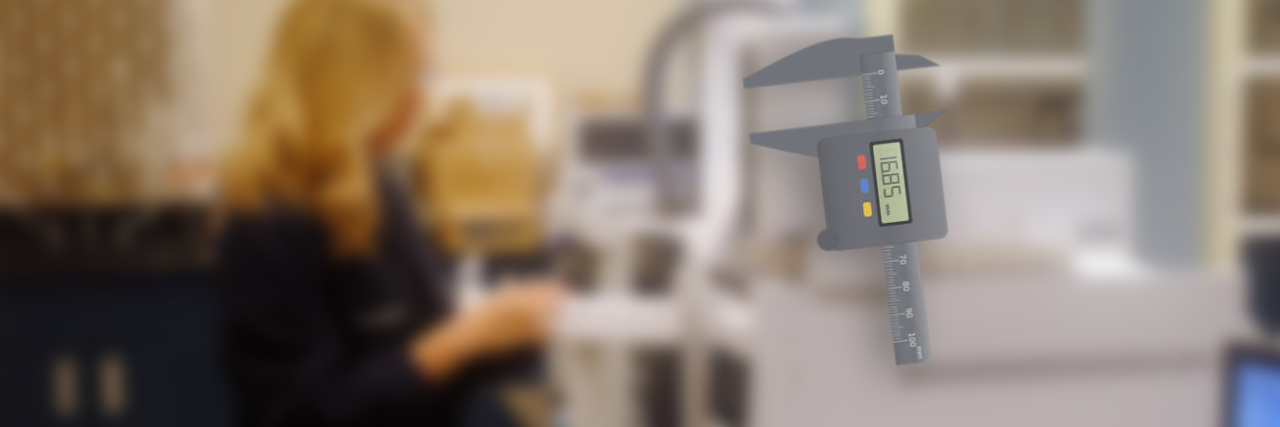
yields 16.85 mm
